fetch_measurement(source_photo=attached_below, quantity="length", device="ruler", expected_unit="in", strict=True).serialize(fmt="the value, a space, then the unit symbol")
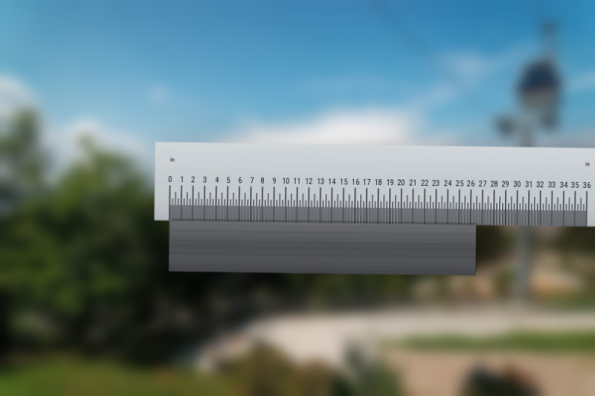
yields 26.5 in
